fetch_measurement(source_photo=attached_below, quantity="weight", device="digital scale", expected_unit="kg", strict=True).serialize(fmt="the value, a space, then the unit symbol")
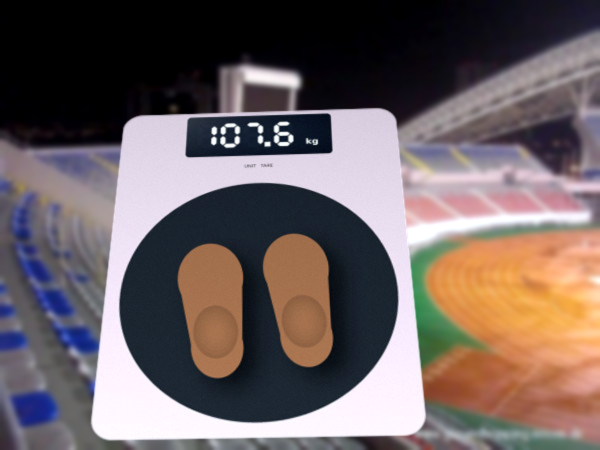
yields 107.6 kg
